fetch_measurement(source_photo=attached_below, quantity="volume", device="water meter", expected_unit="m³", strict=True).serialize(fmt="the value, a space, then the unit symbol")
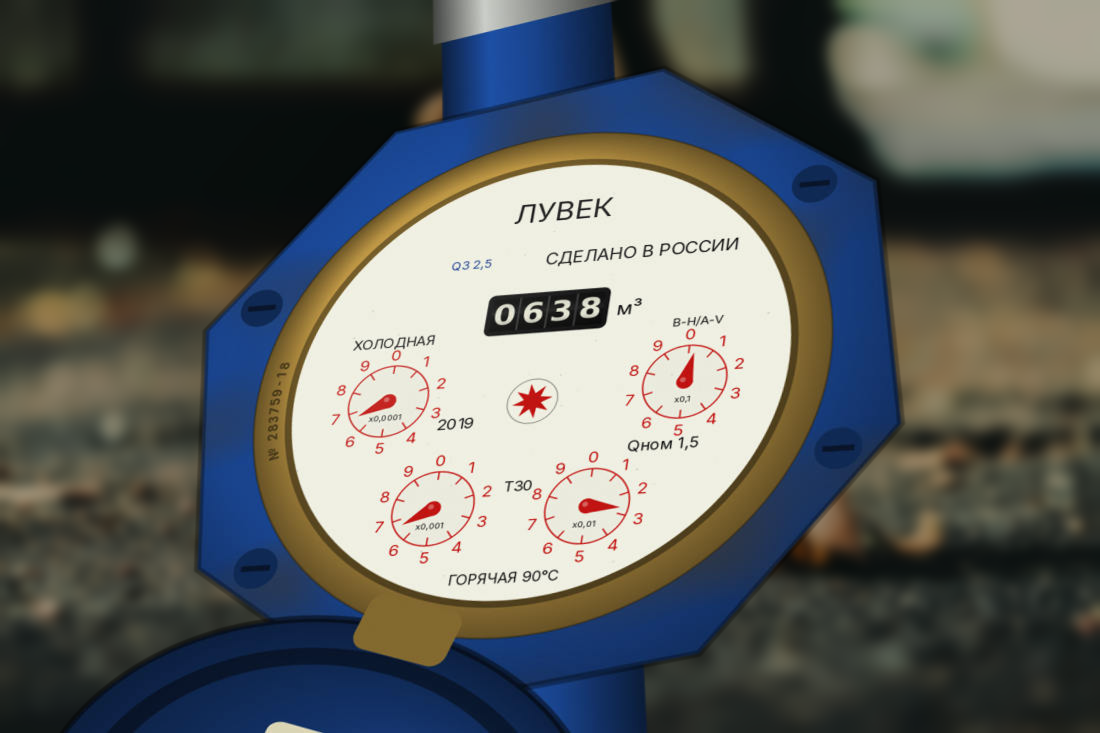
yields 638.0266 m³
